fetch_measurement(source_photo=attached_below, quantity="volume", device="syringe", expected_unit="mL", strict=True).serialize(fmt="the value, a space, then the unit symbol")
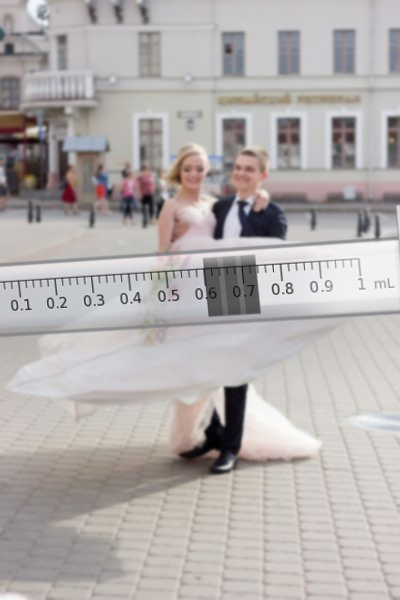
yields 0.6 mL
